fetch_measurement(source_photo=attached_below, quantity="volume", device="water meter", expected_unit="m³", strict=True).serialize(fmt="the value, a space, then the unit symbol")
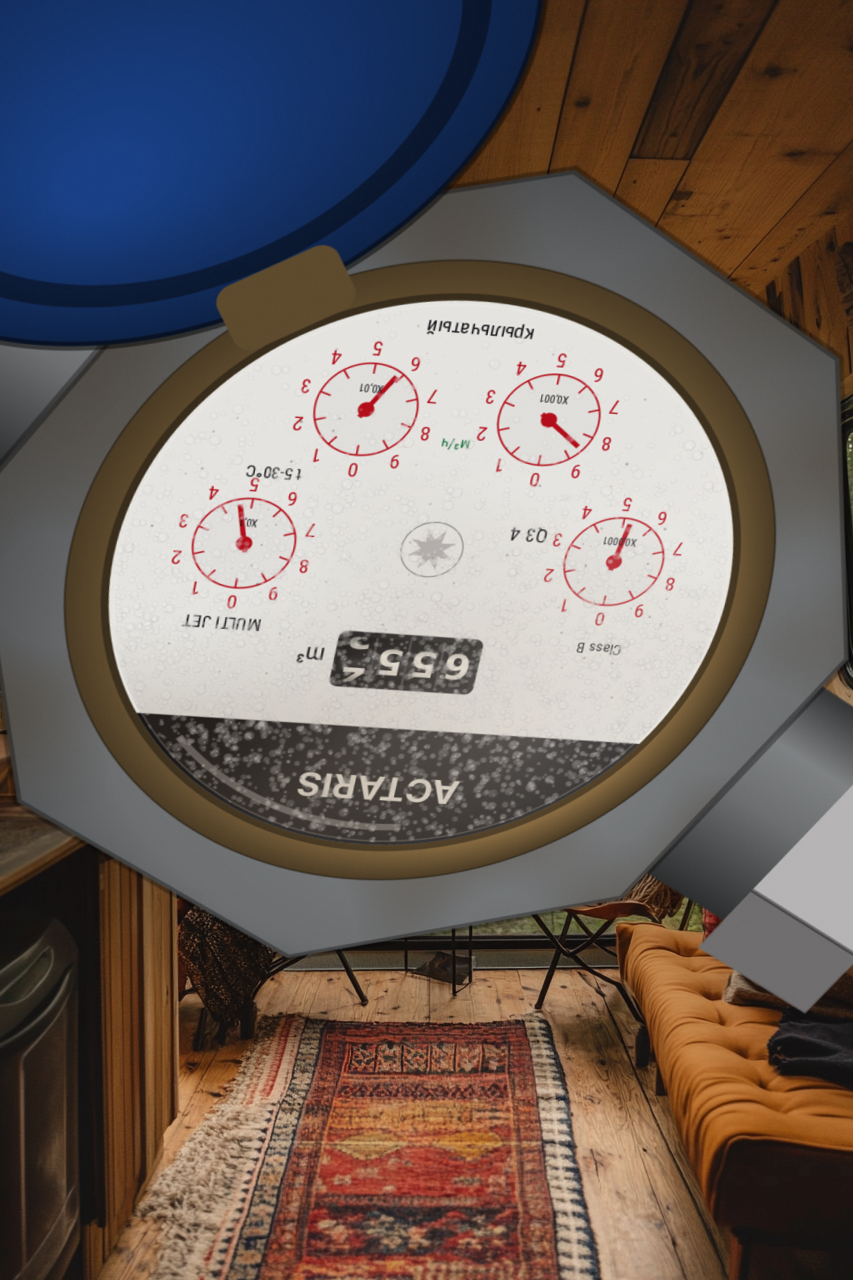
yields 6552.4585 m³
